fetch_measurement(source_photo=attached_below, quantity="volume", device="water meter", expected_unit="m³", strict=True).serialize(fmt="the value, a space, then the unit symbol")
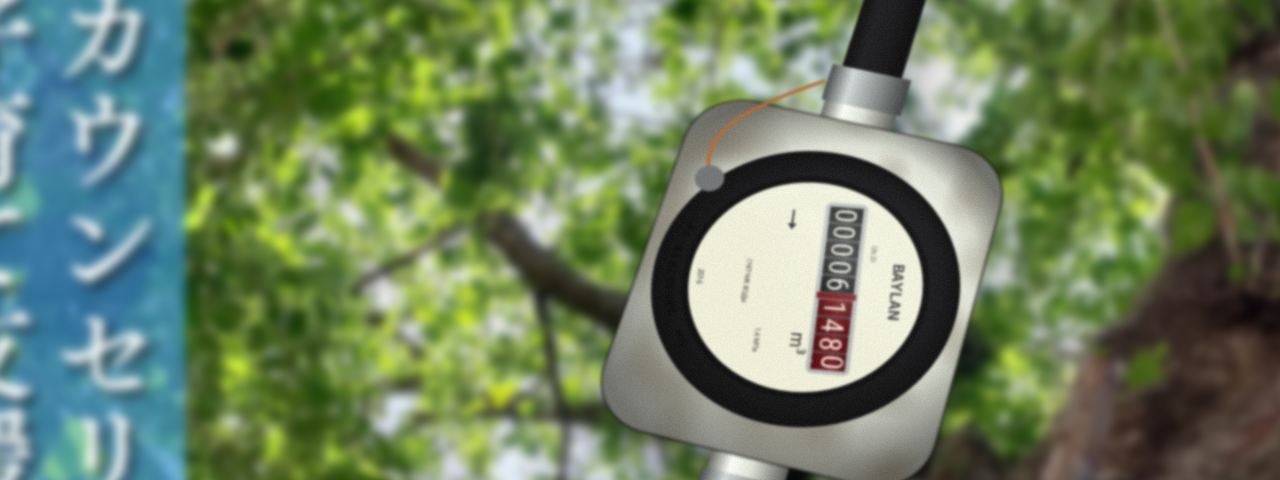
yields 6.1480 m³
